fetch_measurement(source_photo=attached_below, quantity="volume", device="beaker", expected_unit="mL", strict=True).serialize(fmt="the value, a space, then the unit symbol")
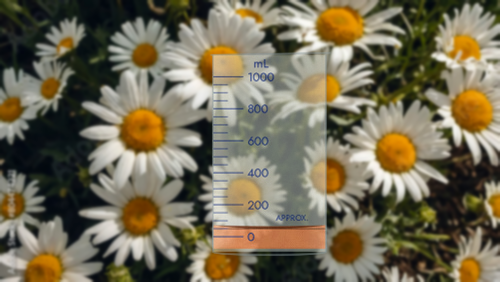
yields 50 mL
